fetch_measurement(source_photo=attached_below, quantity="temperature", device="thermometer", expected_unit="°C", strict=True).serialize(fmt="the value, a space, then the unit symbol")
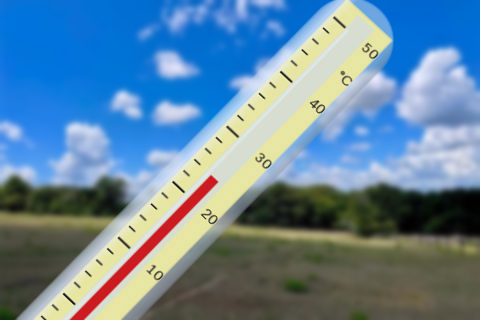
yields 24 °C
